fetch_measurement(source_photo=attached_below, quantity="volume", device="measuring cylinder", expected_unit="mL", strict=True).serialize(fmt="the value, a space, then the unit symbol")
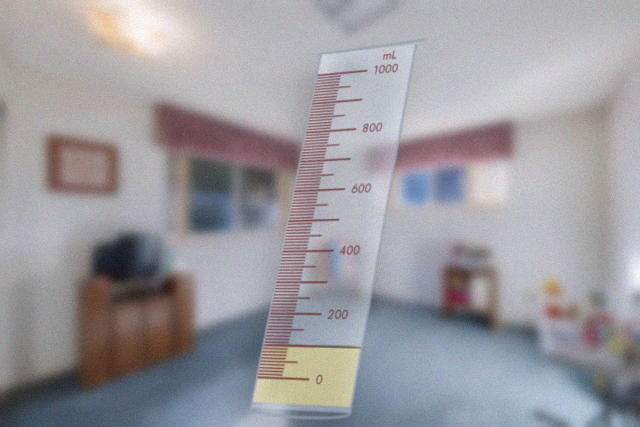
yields 100 mL
